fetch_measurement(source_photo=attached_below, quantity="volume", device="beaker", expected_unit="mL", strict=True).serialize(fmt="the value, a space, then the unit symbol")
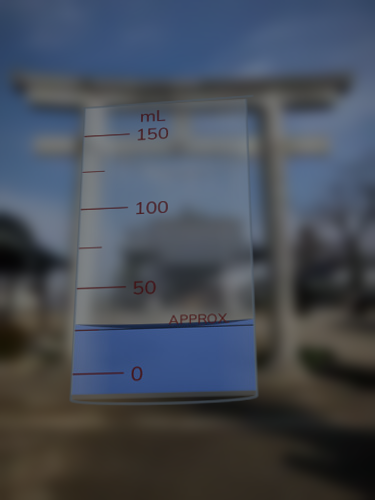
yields 25 mL
